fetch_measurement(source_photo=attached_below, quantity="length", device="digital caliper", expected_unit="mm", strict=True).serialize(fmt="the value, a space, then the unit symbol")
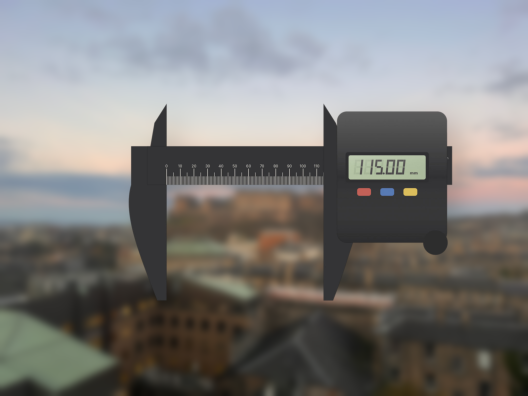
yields 115.00 mm
